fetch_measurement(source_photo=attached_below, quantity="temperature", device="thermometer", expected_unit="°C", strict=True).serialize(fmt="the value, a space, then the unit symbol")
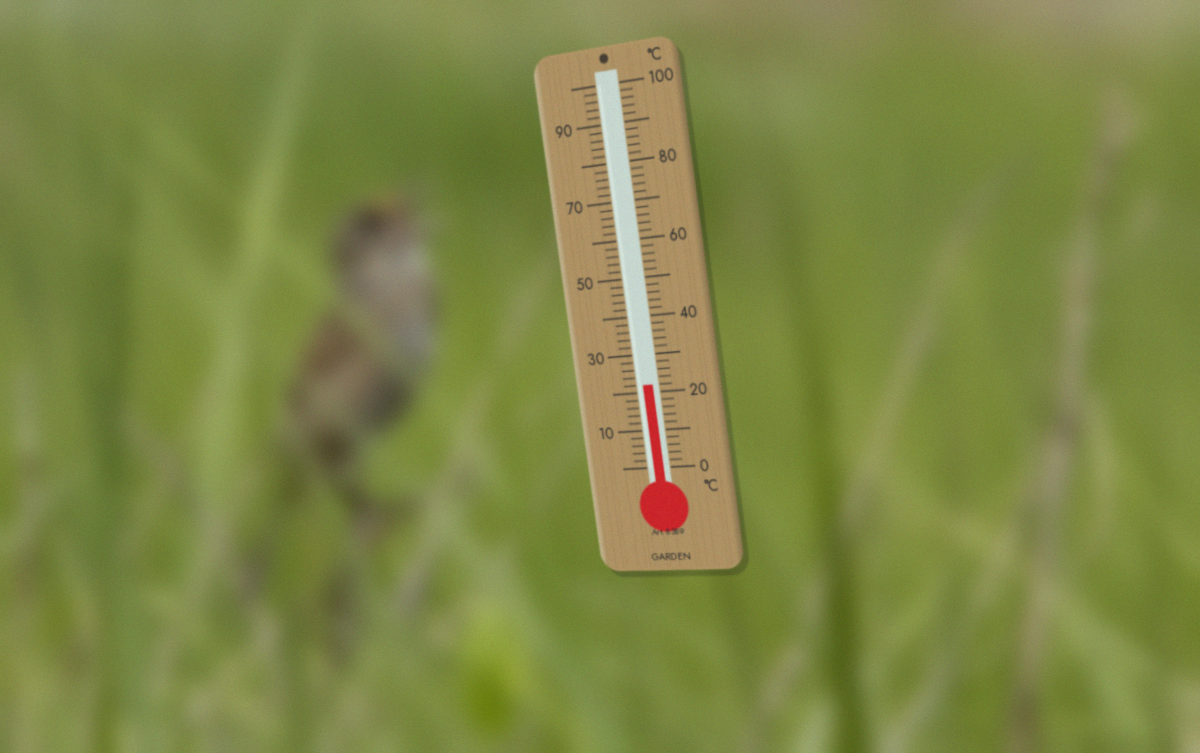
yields 22 °C
